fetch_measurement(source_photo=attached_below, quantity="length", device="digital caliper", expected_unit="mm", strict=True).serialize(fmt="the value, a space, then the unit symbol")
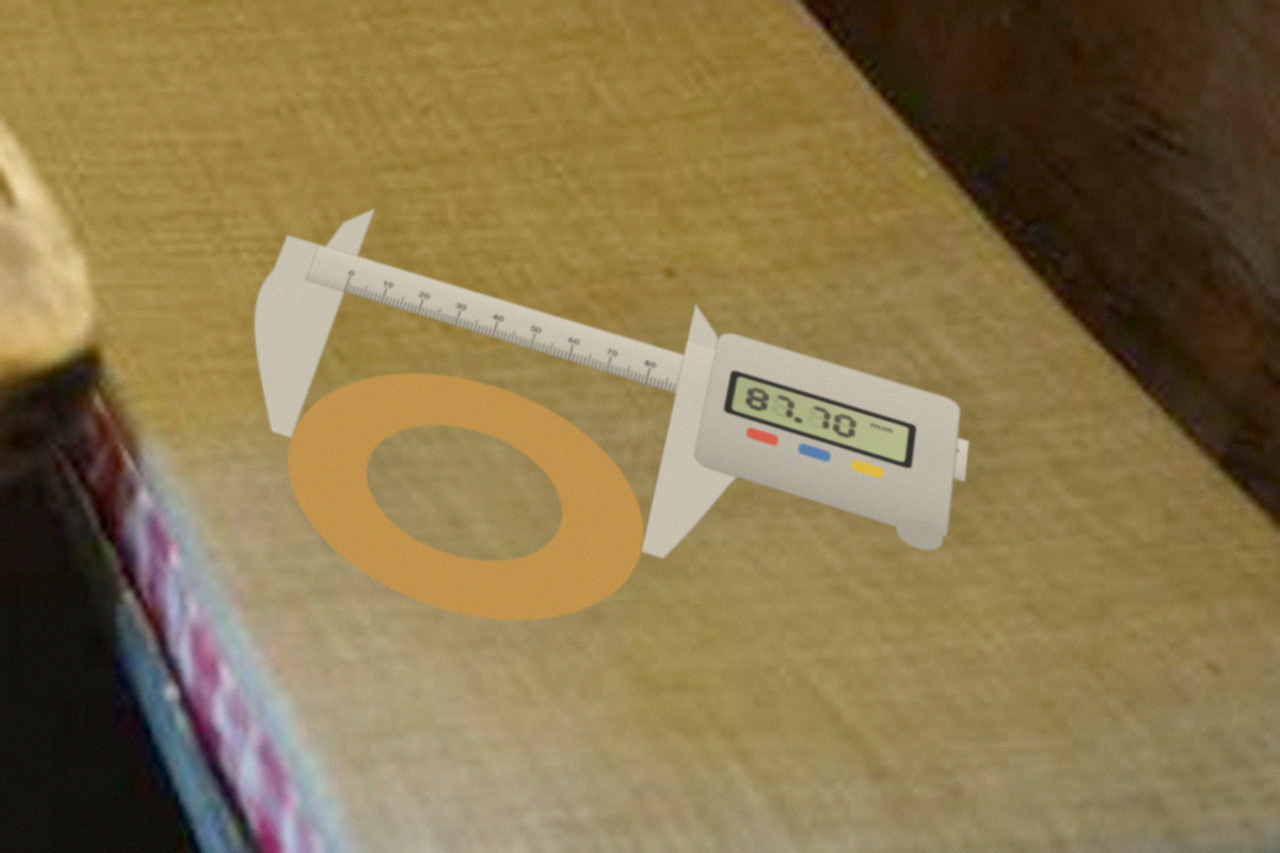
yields 87.70 mm
